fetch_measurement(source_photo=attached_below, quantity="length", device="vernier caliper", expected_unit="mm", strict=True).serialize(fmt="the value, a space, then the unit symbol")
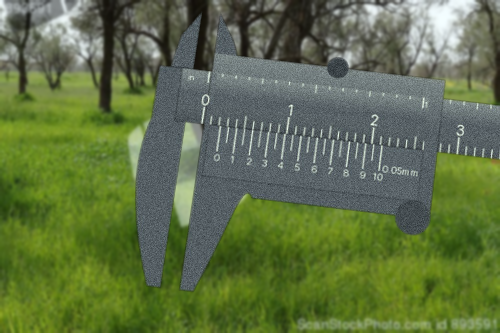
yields 2.2 mm
